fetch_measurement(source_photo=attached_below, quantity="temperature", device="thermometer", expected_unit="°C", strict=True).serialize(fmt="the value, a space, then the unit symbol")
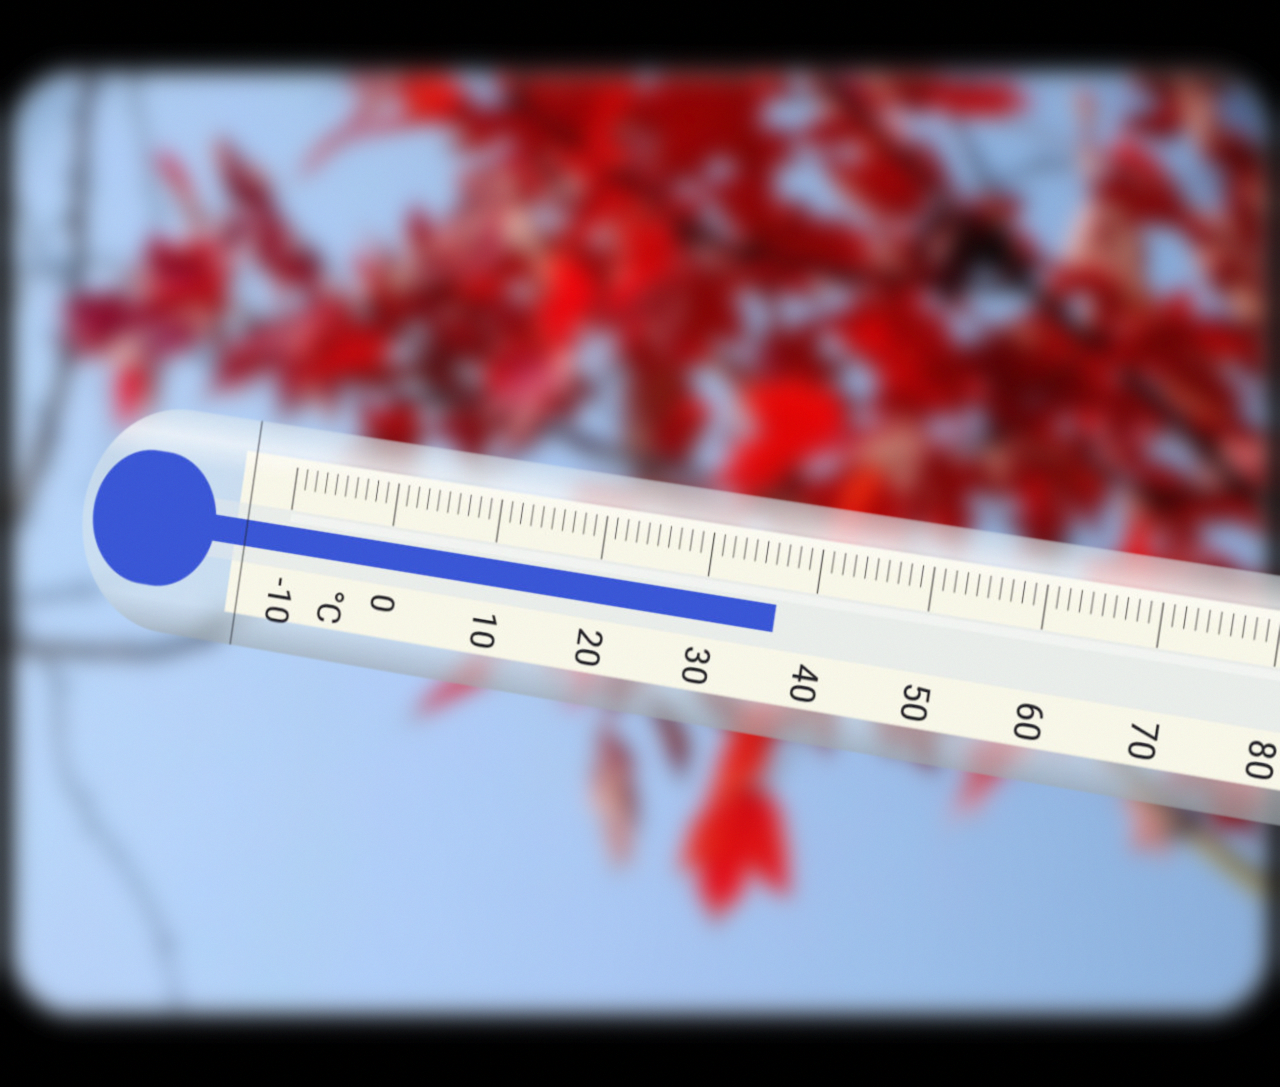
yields 36.5 °C
